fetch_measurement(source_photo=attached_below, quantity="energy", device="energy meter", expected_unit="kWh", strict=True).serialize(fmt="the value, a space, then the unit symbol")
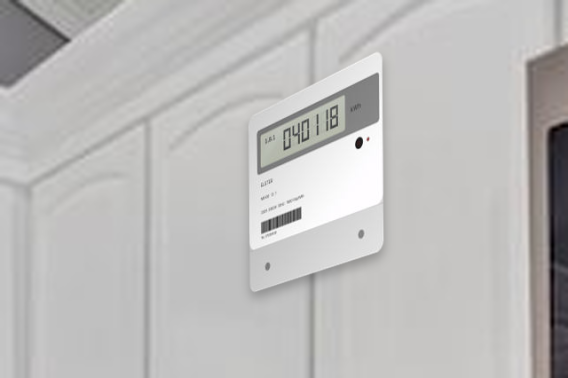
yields 40118 kWh
